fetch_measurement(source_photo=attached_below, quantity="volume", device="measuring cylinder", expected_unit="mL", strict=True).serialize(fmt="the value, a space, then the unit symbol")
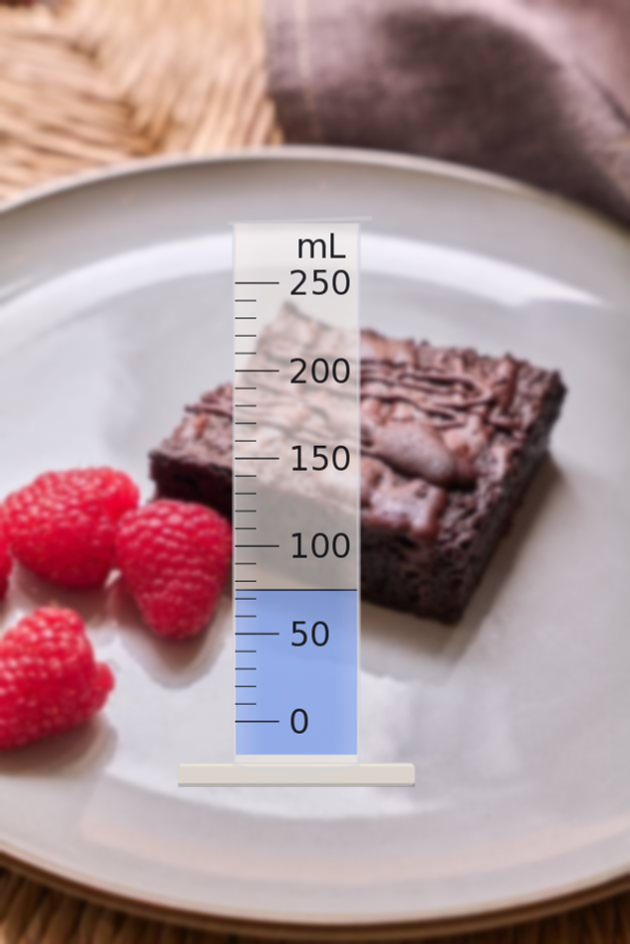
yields 75 mL
